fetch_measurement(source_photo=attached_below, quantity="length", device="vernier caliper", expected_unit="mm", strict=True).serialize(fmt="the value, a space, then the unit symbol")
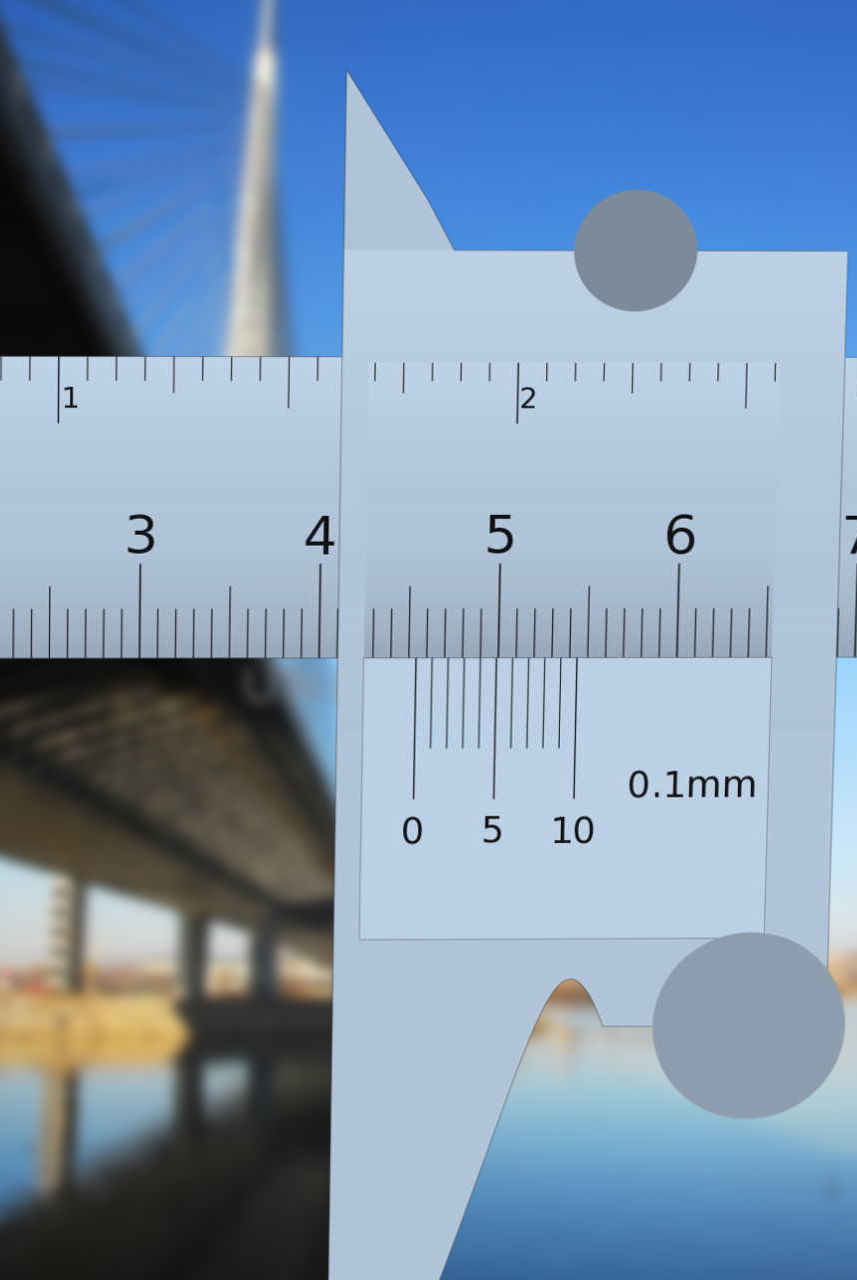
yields 45.4 mm
